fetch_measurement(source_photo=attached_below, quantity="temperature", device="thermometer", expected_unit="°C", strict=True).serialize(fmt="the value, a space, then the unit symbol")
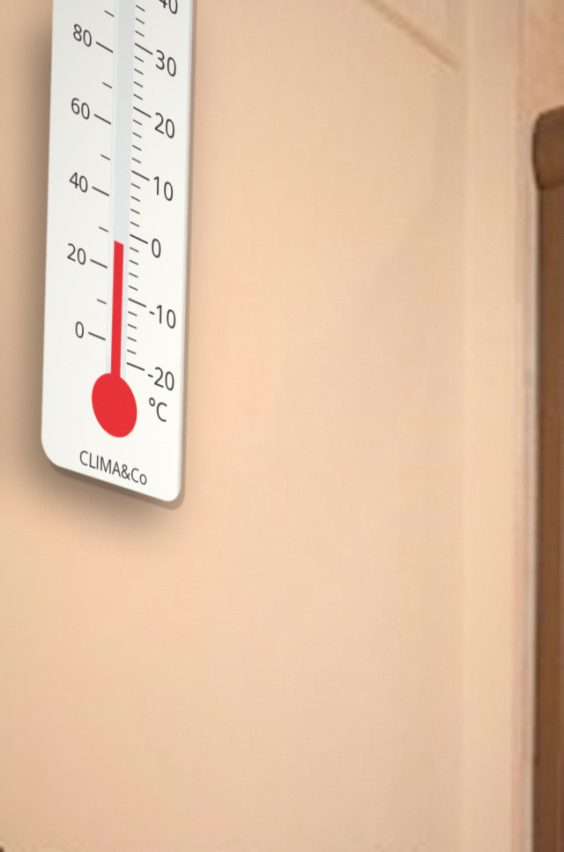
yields -2 °C
